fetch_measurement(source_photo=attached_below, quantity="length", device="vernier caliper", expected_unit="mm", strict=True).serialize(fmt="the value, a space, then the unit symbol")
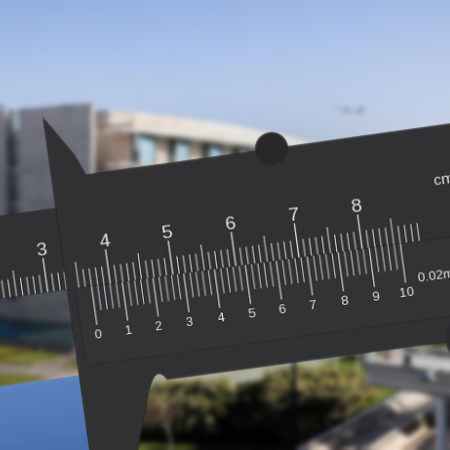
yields 37.0 mm
